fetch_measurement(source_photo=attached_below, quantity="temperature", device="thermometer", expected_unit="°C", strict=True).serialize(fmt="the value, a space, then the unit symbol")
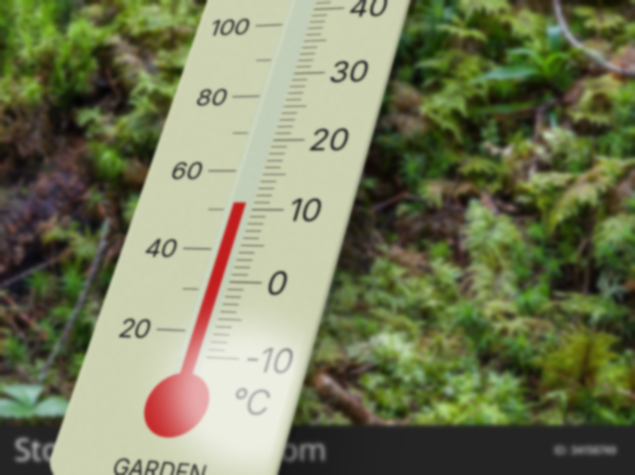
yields 11 °C
